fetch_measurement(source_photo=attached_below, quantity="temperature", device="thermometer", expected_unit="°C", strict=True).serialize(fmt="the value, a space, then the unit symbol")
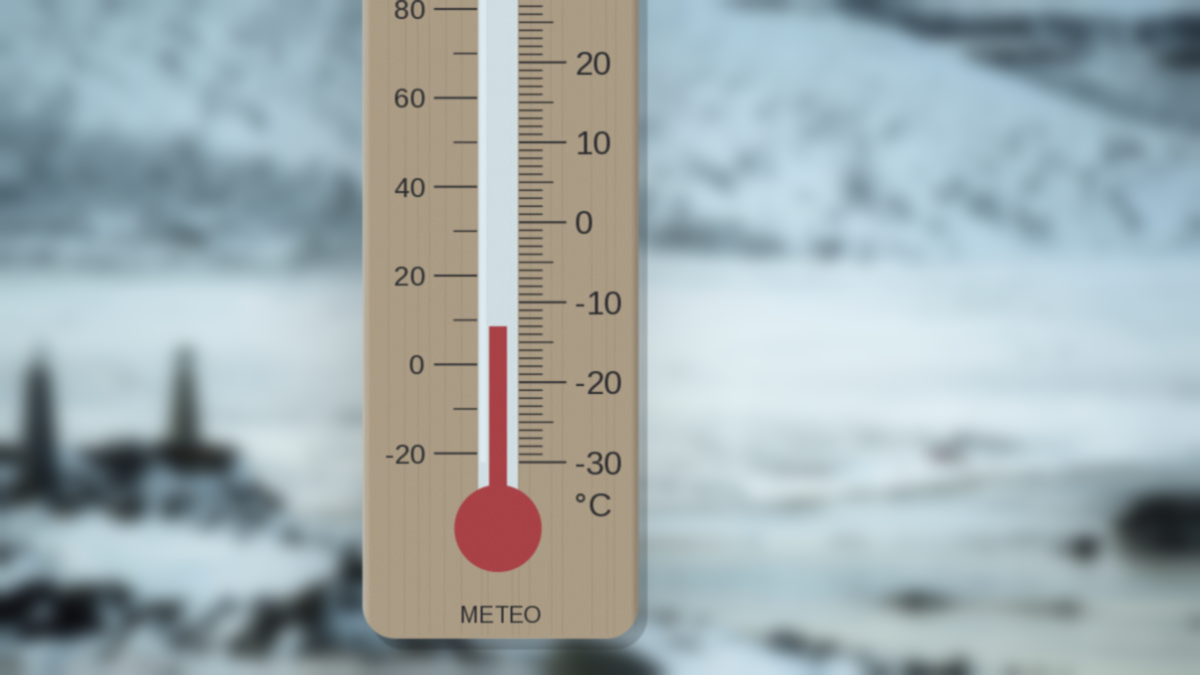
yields -13 °C
